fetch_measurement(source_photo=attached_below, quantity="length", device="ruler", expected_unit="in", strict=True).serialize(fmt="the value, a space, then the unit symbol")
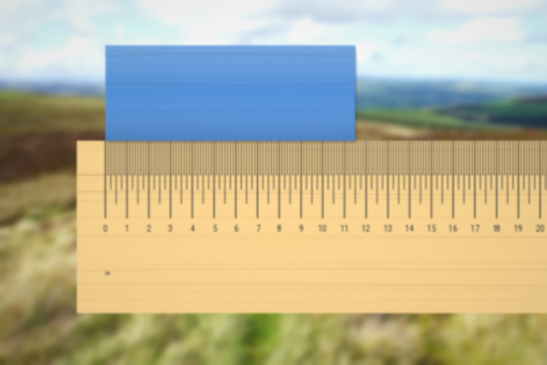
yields 11.5 in
